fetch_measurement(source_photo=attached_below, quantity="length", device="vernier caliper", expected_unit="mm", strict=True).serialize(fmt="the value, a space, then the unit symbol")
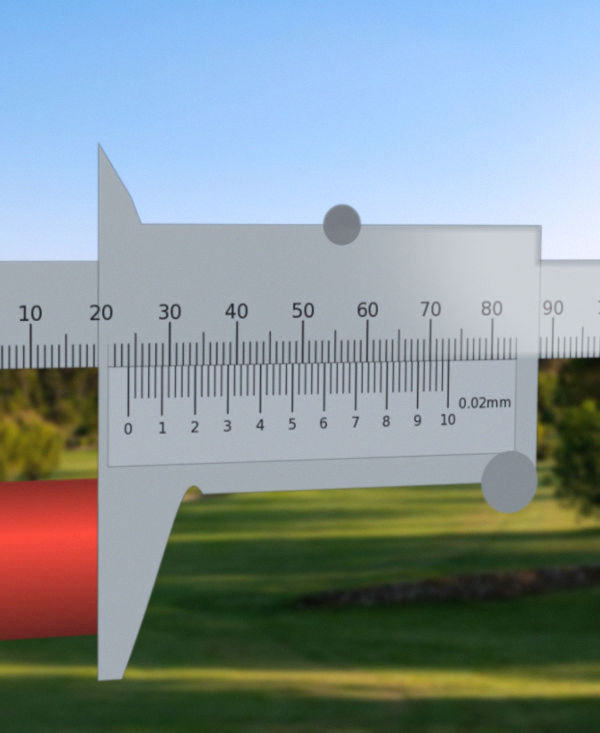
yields 24.0 mm
